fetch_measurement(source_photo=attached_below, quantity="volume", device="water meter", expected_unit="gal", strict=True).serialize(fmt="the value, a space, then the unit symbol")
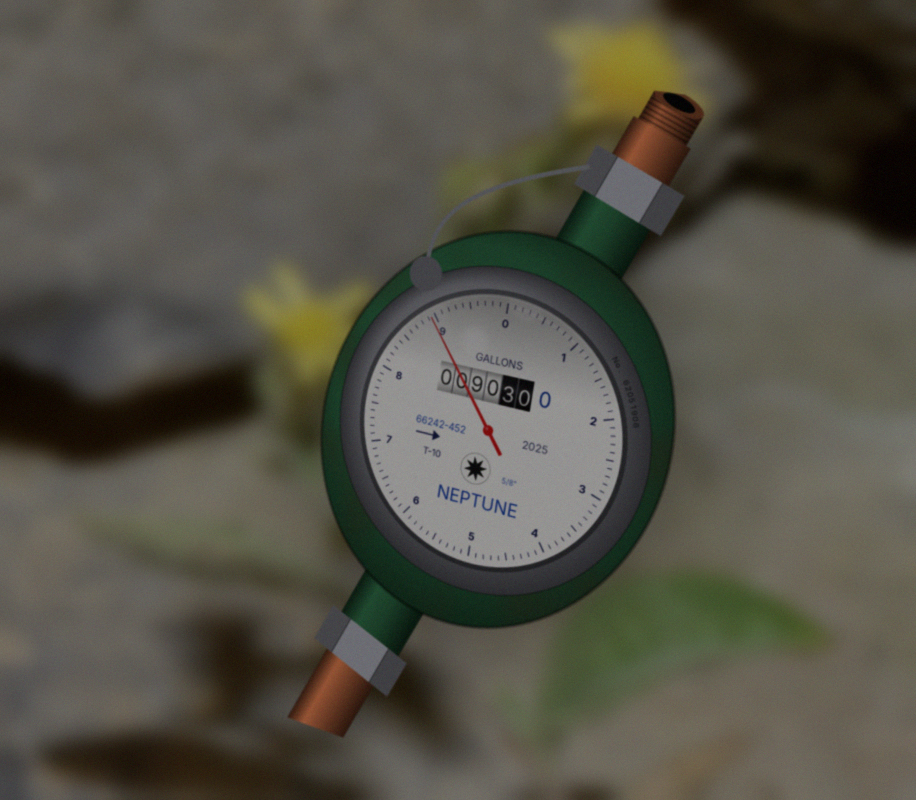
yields 90298.9 gal
